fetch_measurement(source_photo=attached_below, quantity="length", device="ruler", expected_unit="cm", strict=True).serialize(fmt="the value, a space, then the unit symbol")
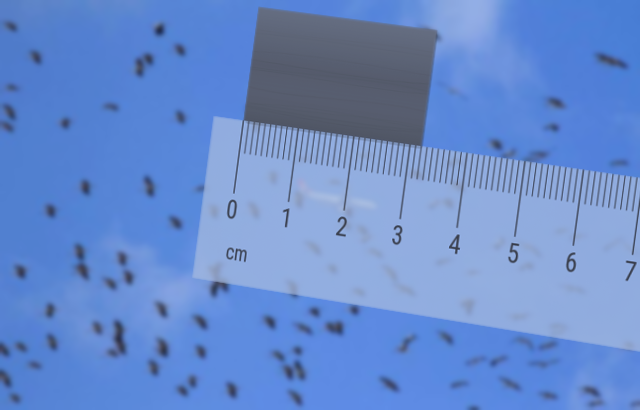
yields 3.2 cm
